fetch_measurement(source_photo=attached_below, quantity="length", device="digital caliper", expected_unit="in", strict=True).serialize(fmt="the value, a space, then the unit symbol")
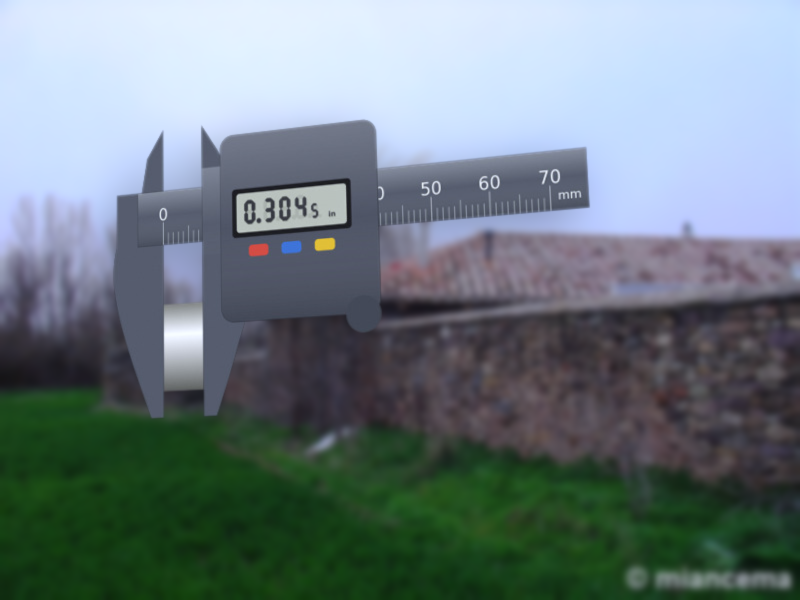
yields 0.3045 in
